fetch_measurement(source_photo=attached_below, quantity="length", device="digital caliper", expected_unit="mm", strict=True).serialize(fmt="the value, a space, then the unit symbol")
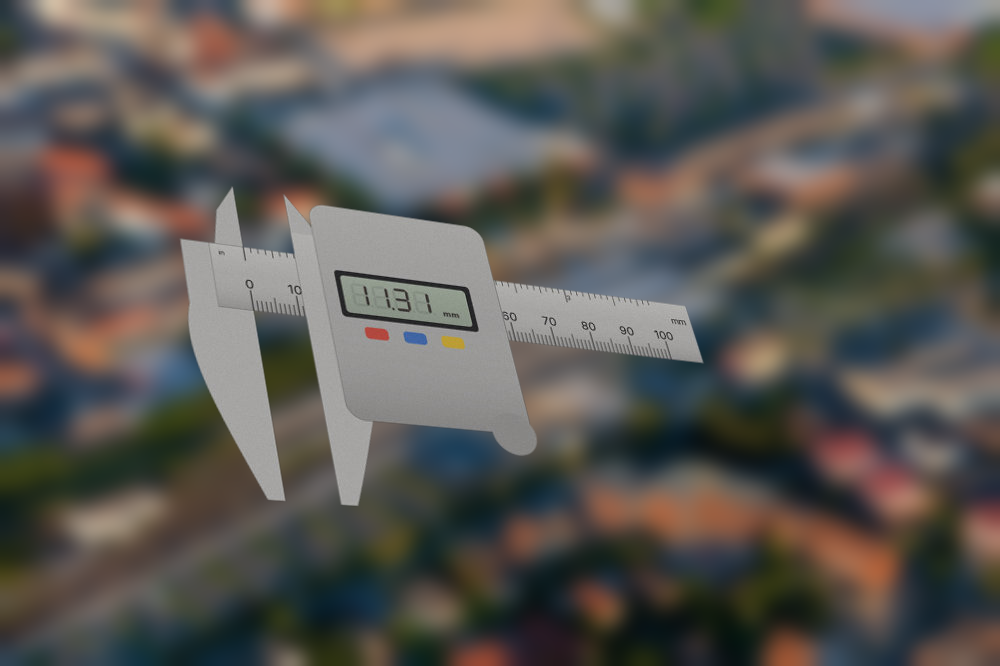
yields 11.31 mm
